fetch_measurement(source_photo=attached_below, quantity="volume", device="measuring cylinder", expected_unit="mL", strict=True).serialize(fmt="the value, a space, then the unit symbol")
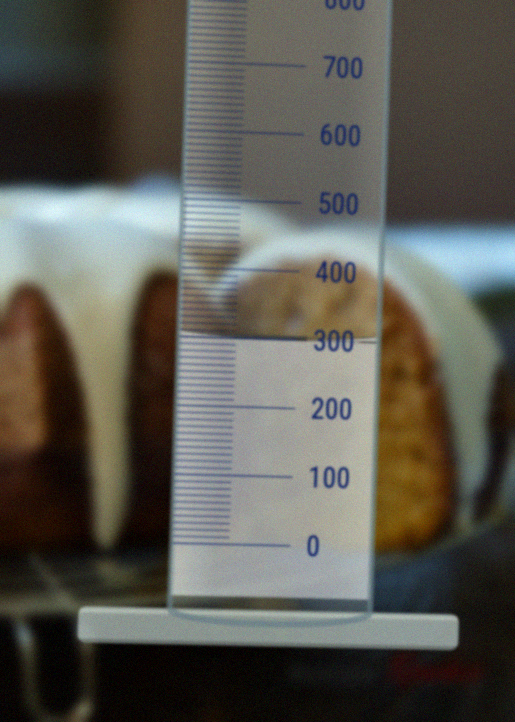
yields 300 mL
